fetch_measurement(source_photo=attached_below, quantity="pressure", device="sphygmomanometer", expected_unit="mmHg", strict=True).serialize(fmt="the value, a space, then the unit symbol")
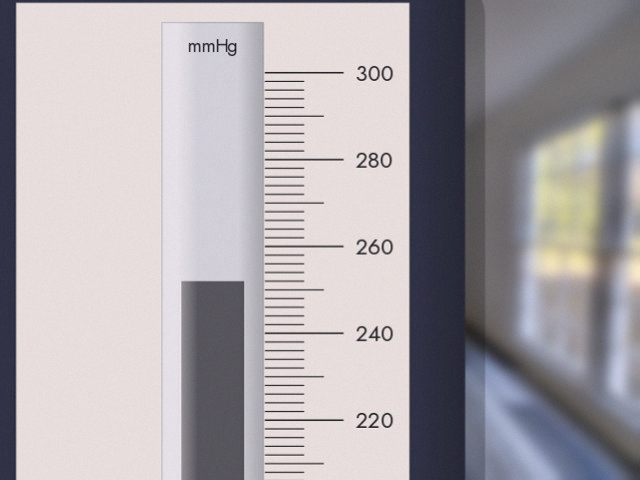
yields 252 mmHg
